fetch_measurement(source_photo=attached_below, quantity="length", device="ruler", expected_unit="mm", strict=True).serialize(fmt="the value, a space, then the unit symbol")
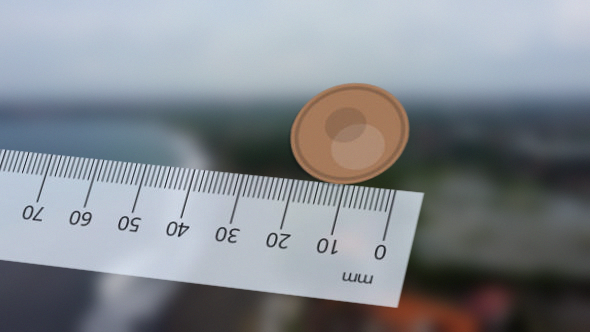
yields 23 mm
